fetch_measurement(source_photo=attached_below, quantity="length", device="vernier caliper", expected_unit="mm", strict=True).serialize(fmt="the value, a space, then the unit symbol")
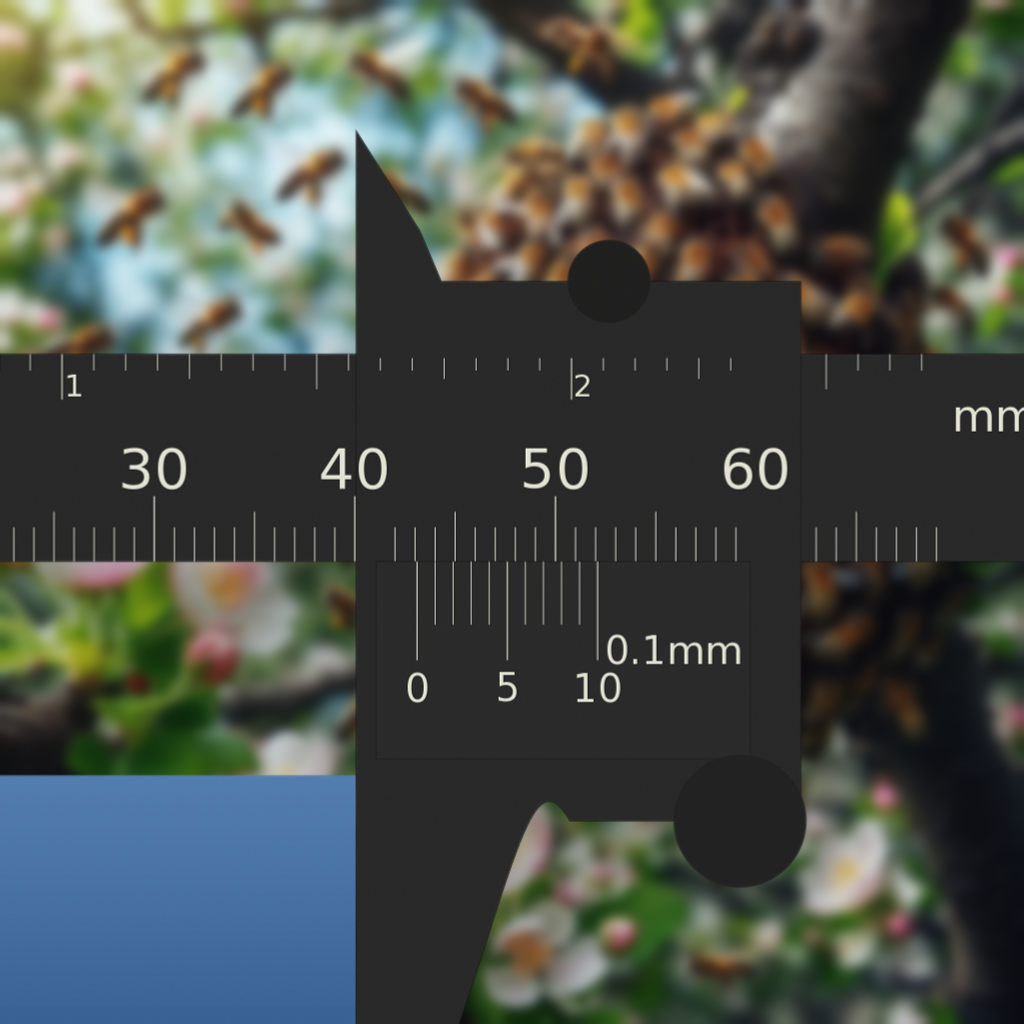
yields 43.1 mm
